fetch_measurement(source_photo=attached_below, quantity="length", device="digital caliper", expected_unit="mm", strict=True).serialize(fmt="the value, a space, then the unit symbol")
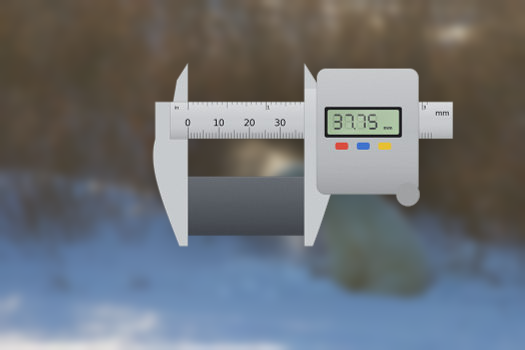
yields 37.75 mm
